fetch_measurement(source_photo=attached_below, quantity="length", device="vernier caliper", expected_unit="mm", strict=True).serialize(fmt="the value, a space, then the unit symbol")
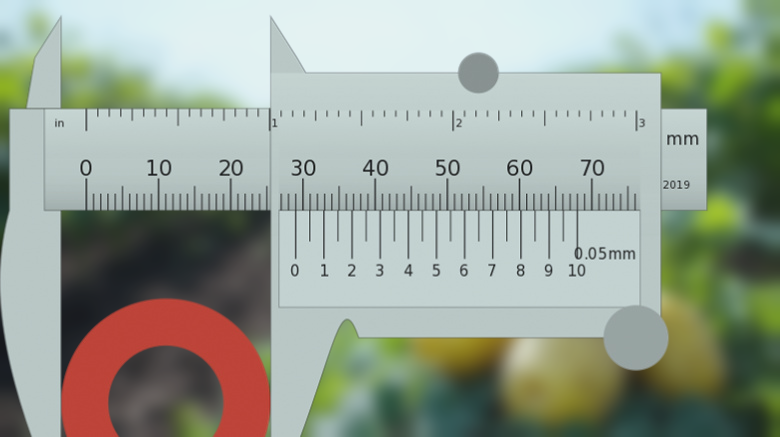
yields 29.0 mm
